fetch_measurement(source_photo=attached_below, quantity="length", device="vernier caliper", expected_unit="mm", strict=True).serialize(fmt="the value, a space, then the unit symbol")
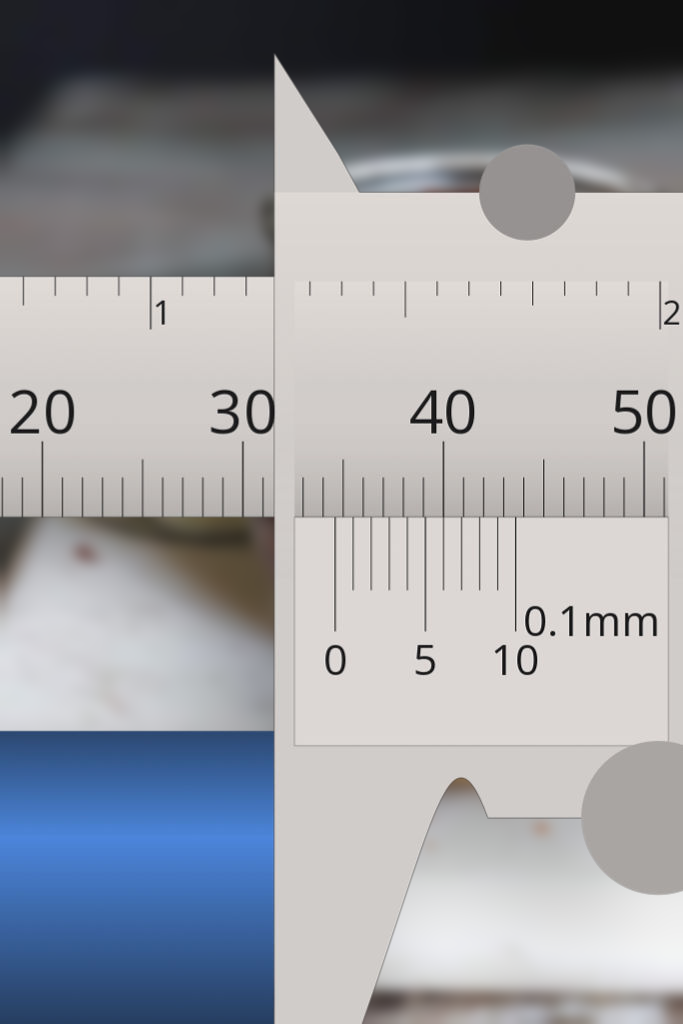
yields 34.6 mm
